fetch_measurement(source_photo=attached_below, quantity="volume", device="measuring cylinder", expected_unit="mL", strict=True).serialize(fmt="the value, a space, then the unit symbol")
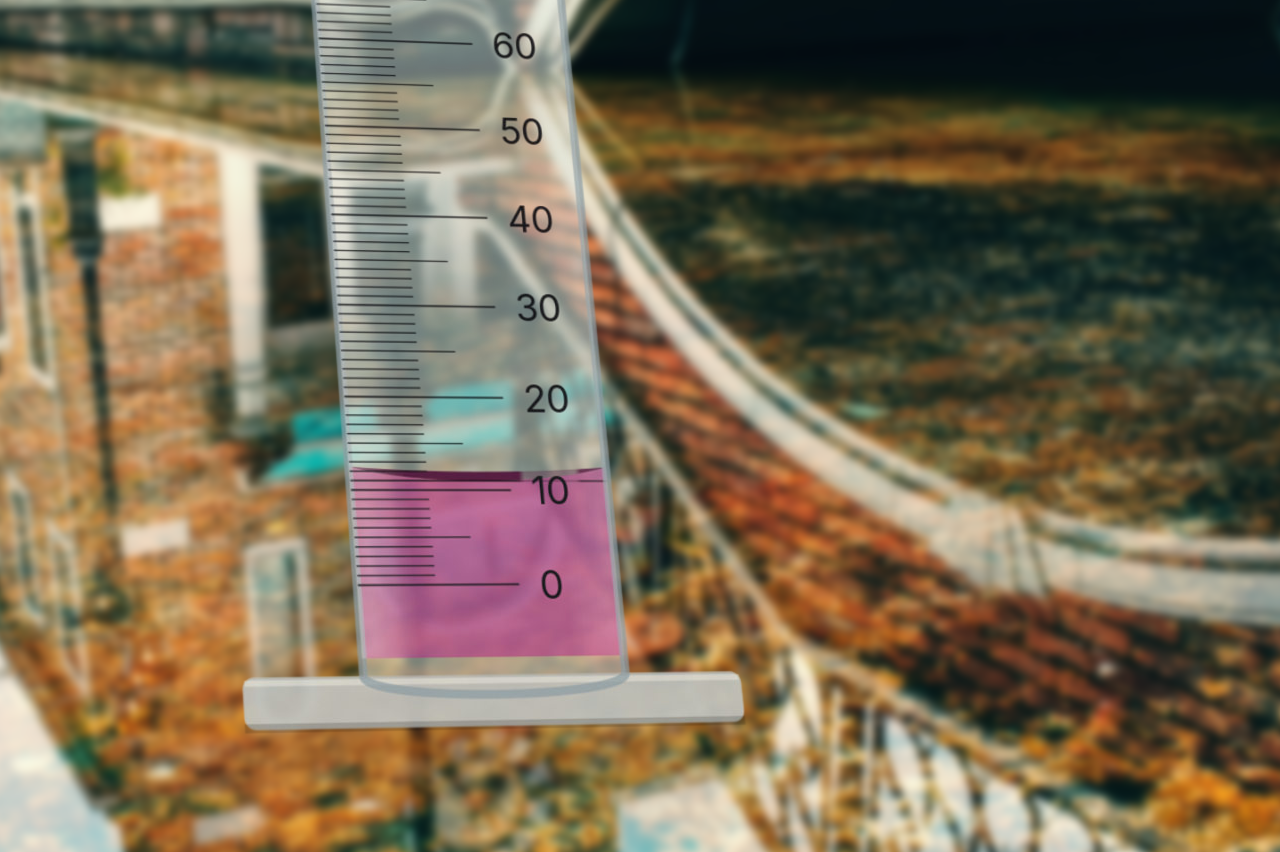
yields 11 mL
